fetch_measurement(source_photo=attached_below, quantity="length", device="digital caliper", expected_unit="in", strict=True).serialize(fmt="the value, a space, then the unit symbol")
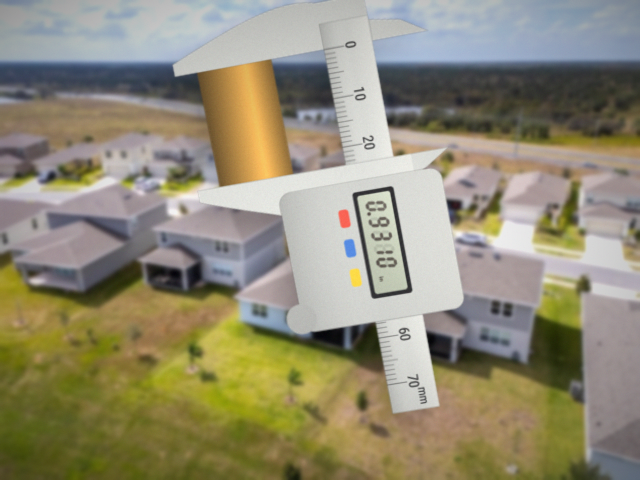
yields 0.9310 in
